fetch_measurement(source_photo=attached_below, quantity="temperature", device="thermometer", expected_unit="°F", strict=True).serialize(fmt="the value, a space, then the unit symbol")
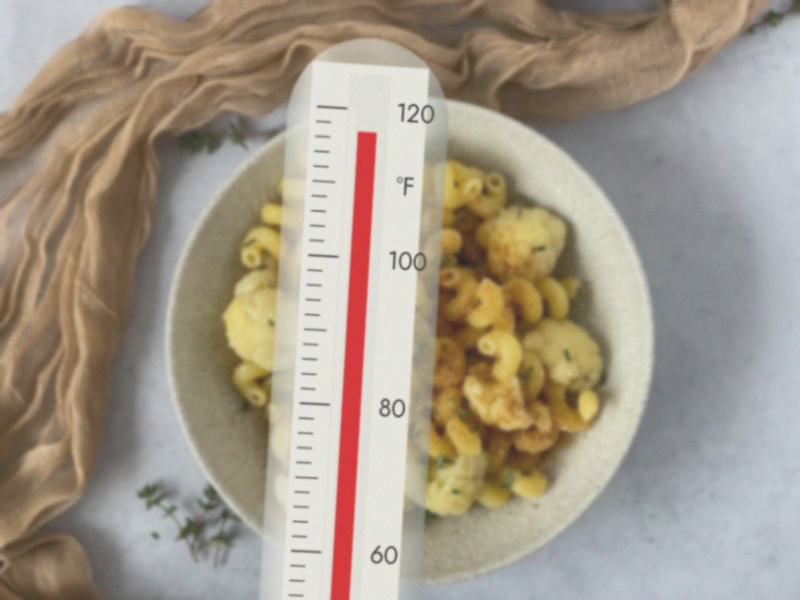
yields 117 °F
